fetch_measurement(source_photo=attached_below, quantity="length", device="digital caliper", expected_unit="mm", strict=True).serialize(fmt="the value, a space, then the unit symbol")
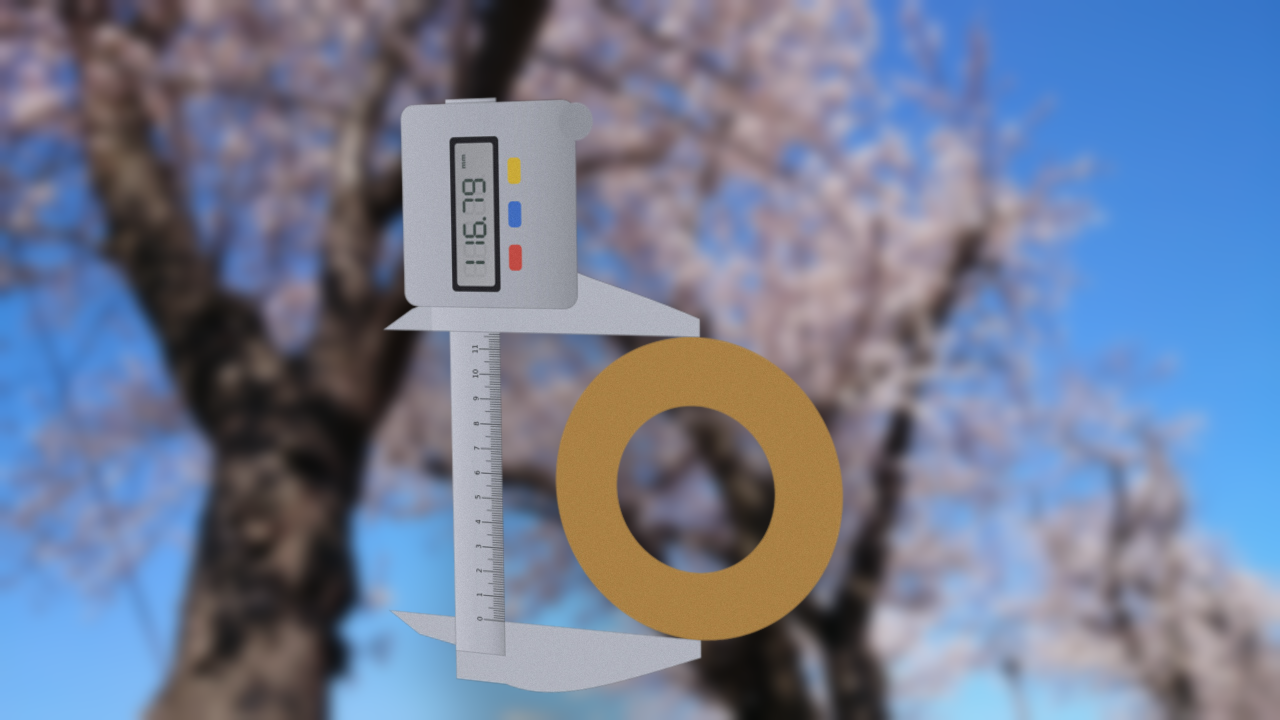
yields 116.79 mm
